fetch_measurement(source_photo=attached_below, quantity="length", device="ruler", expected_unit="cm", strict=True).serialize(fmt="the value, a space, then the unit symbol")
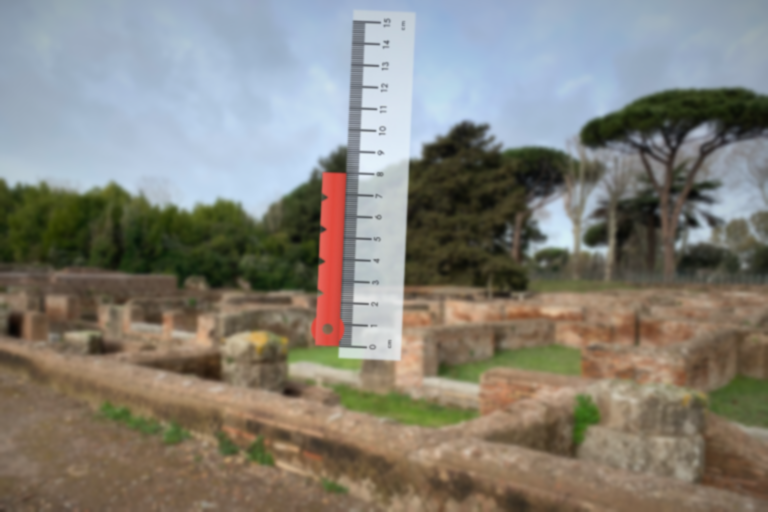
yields 8 cm
